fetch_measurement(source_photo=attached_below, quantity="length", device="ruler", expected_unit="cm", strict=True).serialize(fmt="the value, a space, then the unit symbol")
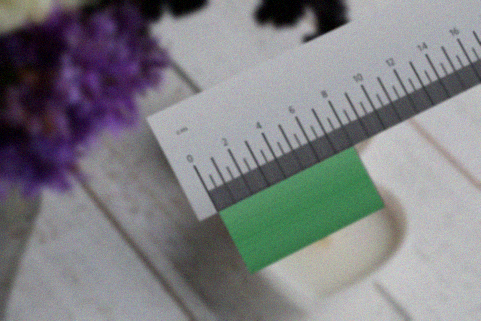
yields 8 cm
